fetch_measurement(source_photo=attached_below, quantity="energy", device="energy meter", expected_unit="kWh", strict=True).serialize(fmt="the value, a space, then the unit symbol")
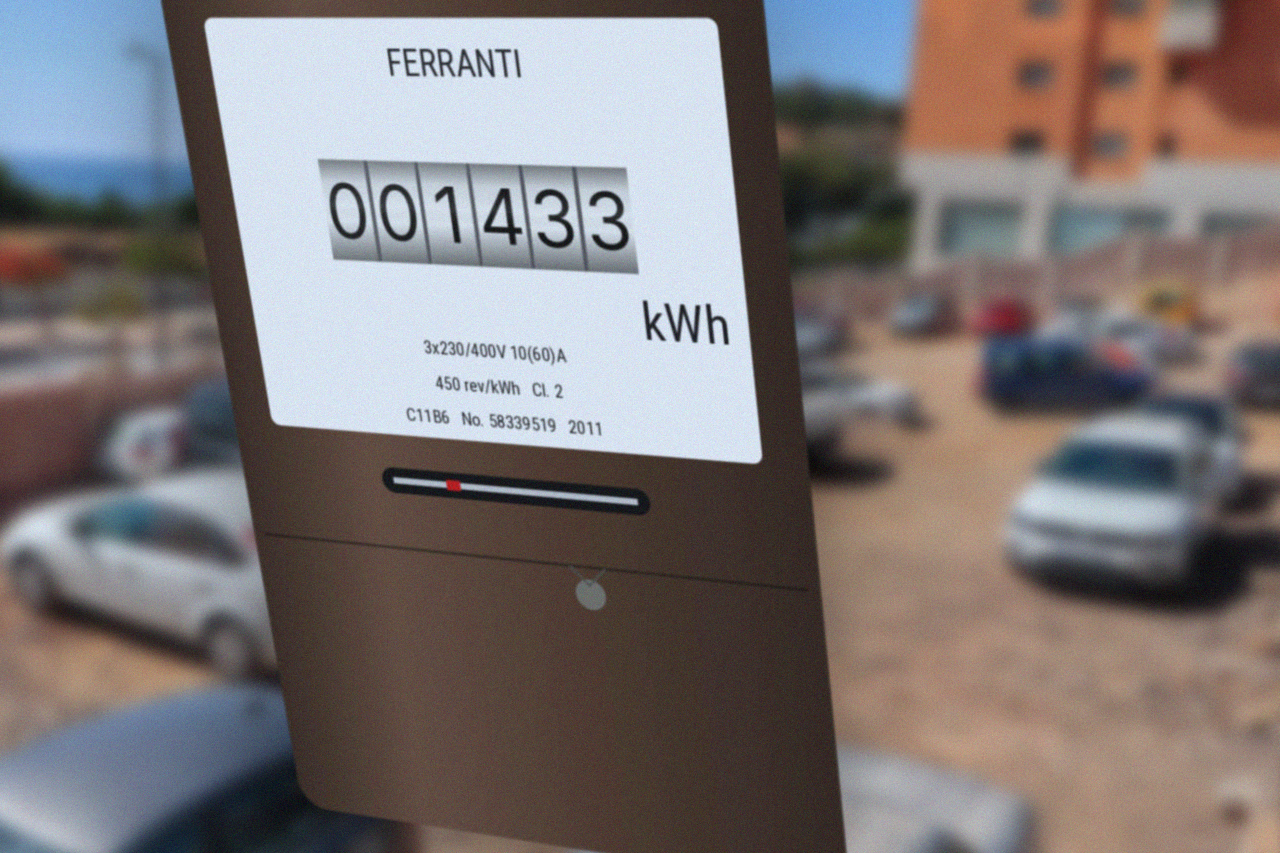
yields 1433 kWh
